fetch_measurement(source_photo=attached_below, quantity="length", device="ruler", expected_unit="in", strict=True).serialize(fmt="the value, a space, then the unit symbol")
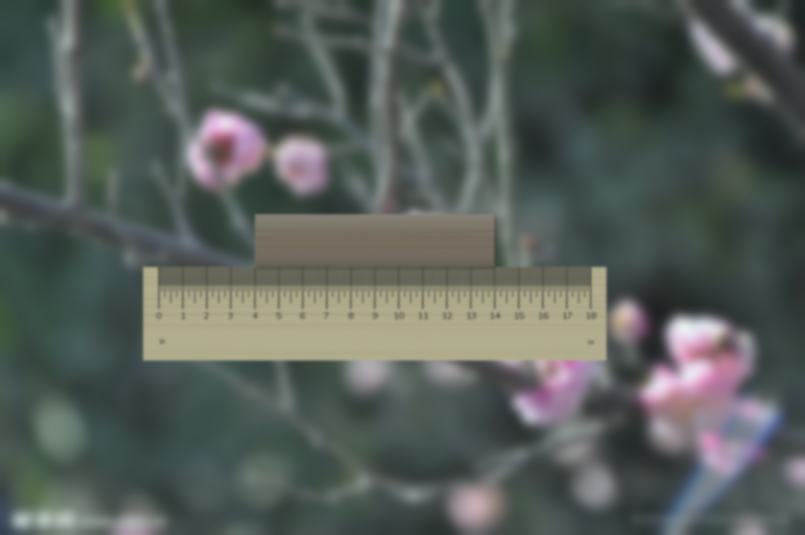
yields 10 in
